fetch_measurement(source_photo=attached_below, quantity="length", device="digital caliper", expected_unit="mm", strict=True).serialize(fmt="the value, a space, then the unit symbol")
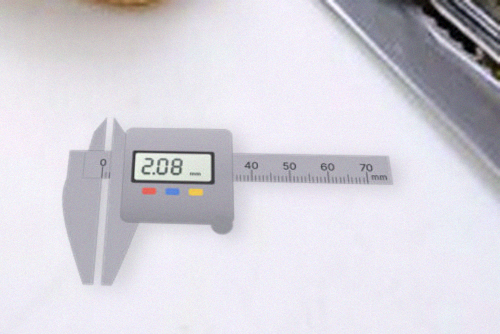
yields 2.08 mm
